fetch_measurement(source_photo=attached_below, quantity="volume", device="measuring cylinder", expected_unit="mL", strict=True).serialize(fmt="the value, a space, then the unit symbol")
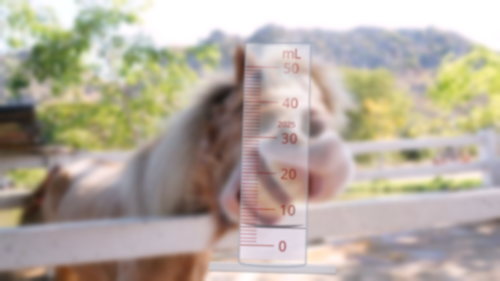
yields 5 mL
